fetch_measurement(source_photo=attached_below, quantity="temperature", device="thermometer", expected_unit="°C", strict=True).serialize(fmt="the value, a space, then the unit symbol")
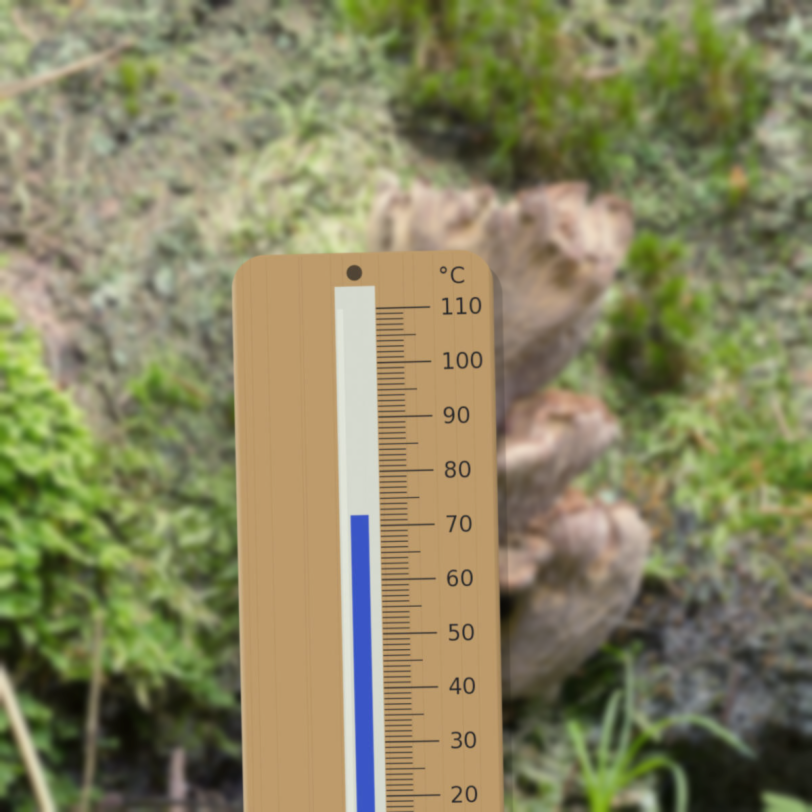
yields 72 °C
